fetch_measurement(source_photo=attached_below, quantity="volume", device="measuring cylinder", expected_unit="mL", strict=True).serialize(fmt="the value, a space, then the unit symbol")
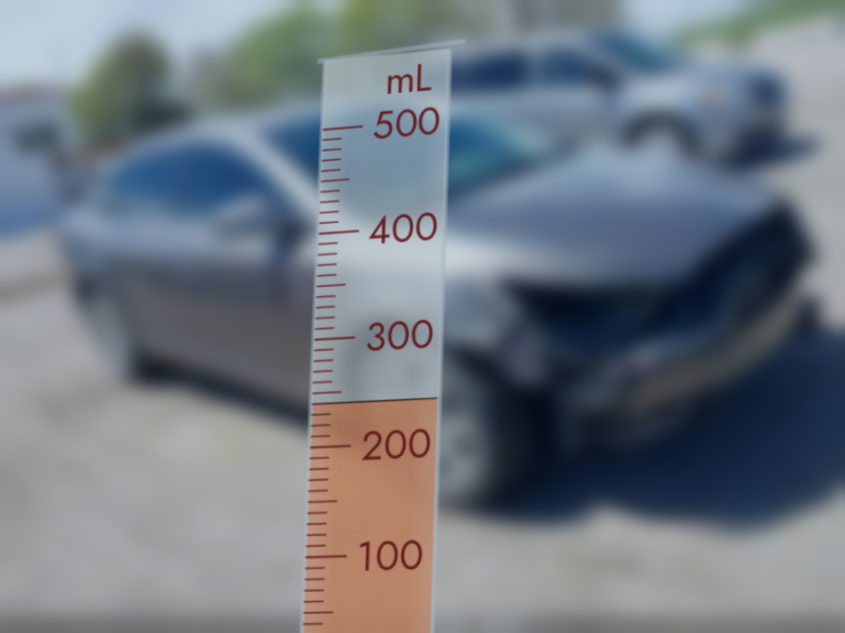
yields 240 mL
